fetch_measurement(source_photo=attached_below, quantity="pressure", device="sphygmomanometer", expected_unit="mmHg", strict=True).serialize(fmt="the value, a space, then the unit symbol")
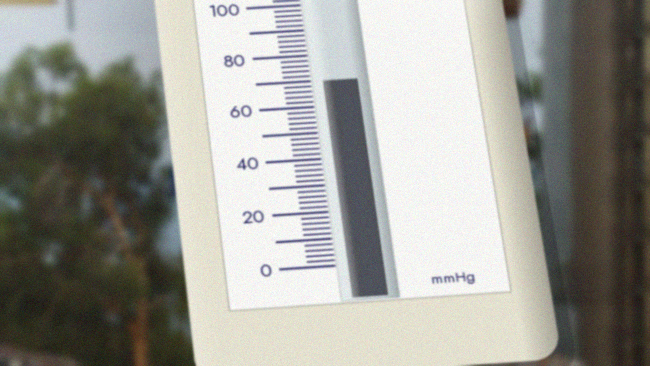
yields 70 mmHg
